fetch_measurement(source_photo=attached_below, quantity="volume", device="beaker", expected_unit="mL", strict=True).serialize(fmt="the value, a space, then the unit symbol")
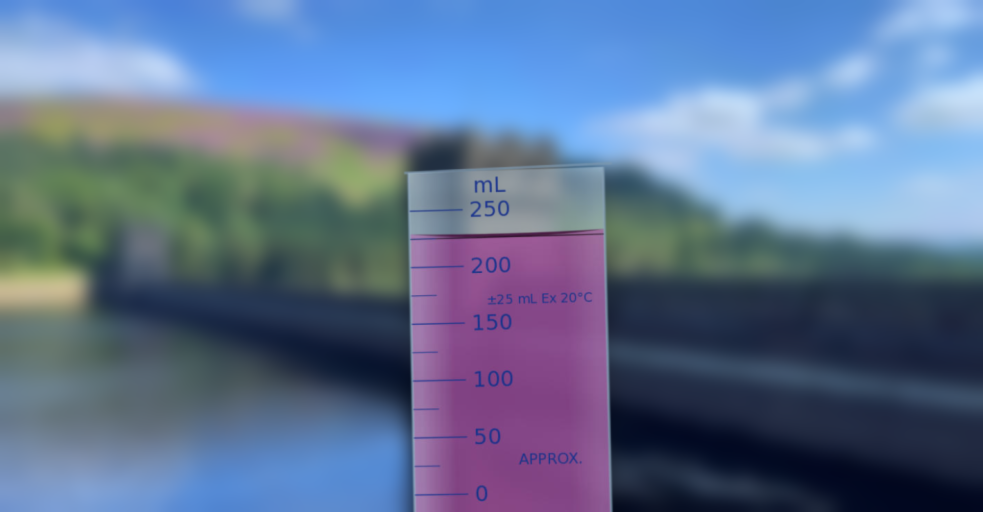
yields 225 mL
